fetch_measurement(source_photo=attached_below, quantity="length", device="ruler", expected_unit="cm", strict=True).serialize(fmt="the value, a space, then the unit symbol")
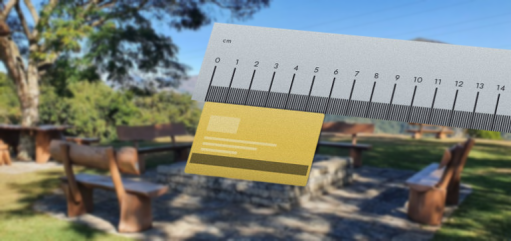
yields 6 cm
